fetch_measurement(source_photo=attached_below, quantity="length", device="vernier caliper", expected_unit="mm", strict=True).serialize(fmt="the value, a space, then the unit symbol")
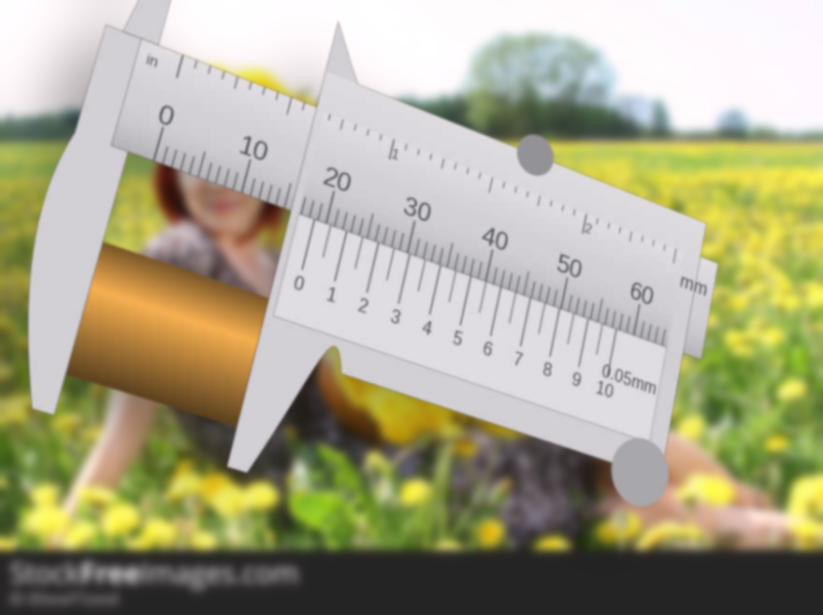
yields 18.6 mm
